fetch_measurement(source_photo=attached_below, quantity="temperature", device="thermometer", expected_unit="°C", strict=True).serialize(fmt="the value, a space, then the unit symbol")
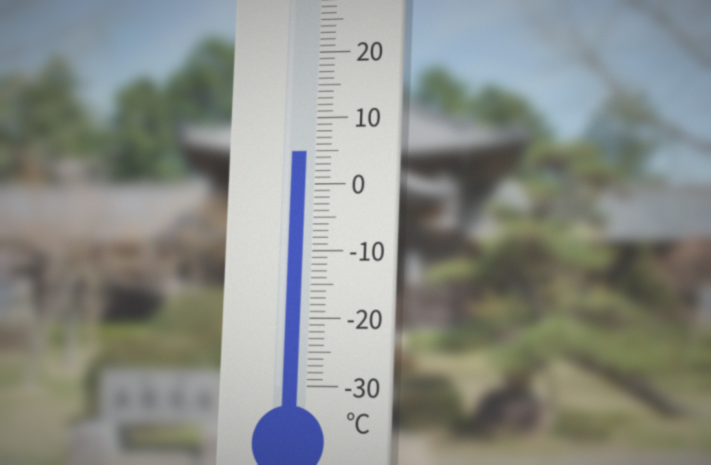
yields 5 °C
